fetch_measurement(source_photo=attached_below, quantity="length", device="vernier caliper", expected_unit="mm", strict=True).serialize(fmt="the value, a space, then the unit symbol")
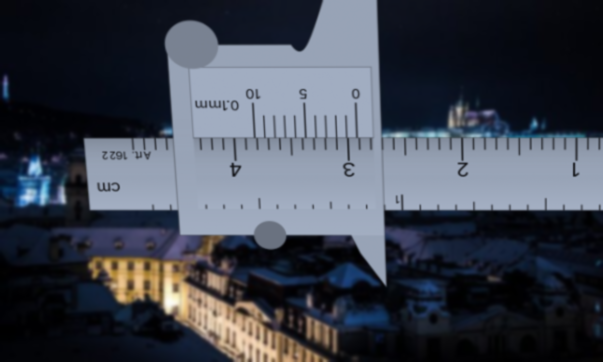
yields 29.2 mm
